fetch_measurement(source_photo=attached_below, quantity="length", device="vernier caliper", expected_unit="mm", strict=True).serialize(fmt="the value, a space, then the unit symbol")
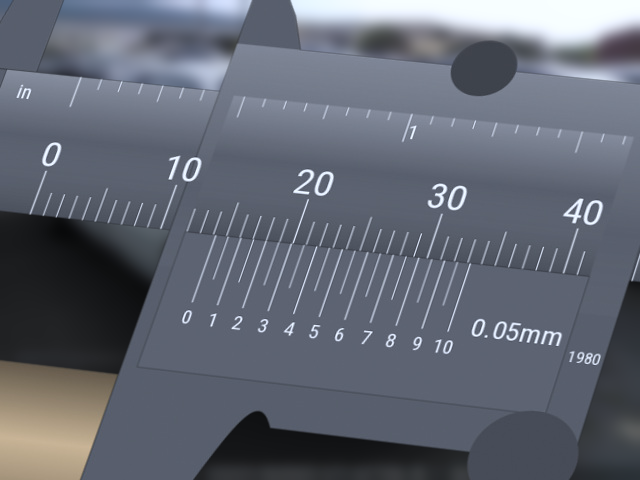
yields 14.2 mm
